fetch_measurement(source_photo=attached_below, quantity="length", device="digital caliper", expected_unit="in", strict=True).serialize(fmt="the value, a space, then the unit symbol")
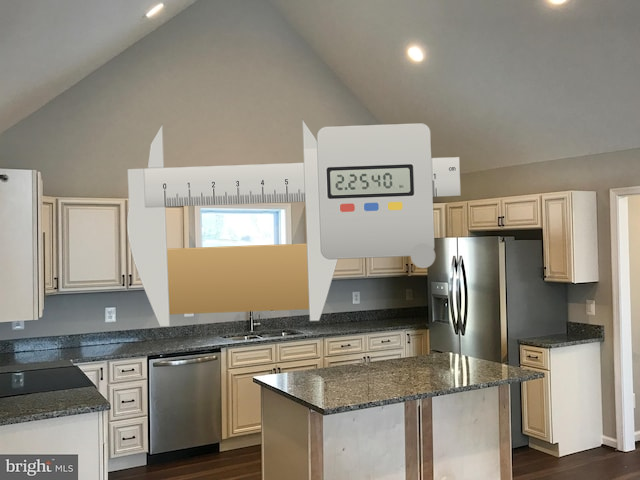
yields 2.2540 in
